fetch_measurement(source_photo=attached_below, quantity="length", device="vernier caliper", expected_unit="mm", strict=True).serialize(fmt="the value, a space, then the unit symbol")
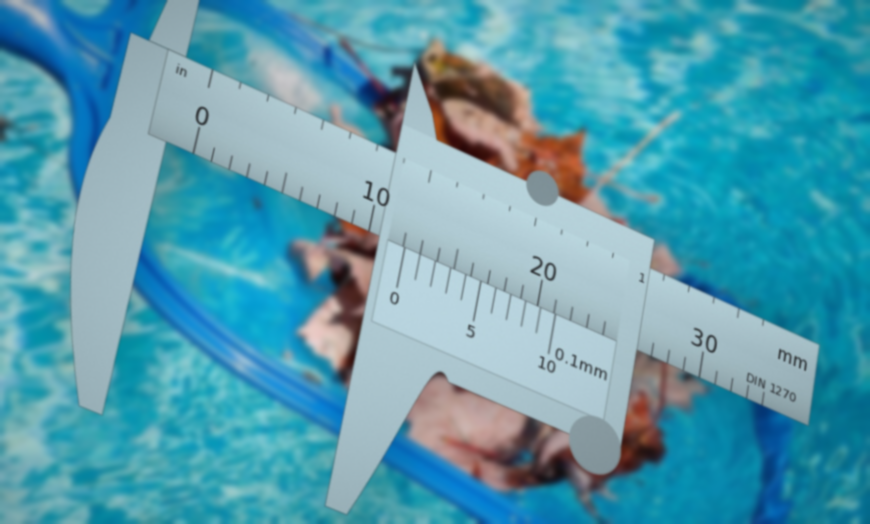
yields 12.1 mm
